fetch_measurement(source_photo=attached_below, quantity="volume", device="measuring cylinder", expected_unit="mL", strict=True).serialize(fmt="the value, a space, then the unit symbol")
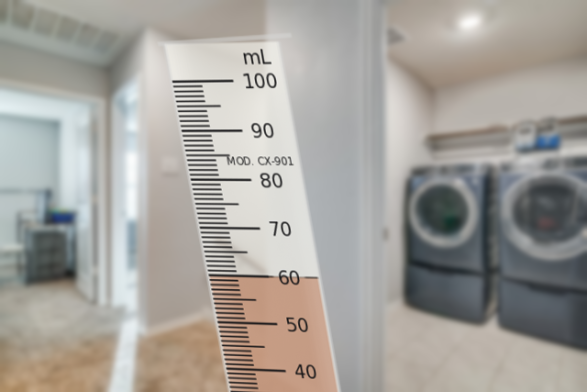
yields 60 mL
